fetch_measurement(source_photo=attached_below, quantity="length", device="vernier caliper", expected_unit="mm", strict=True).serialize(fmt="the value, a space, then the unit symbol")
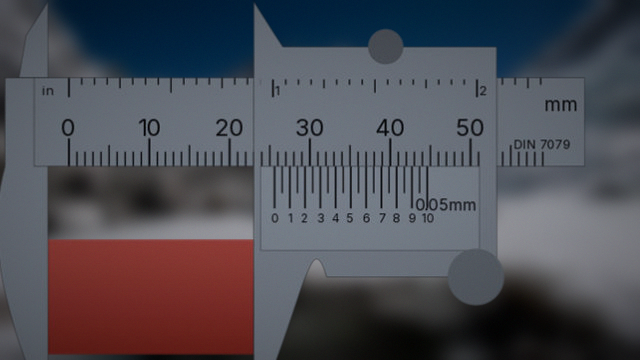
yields 25.6 mm
